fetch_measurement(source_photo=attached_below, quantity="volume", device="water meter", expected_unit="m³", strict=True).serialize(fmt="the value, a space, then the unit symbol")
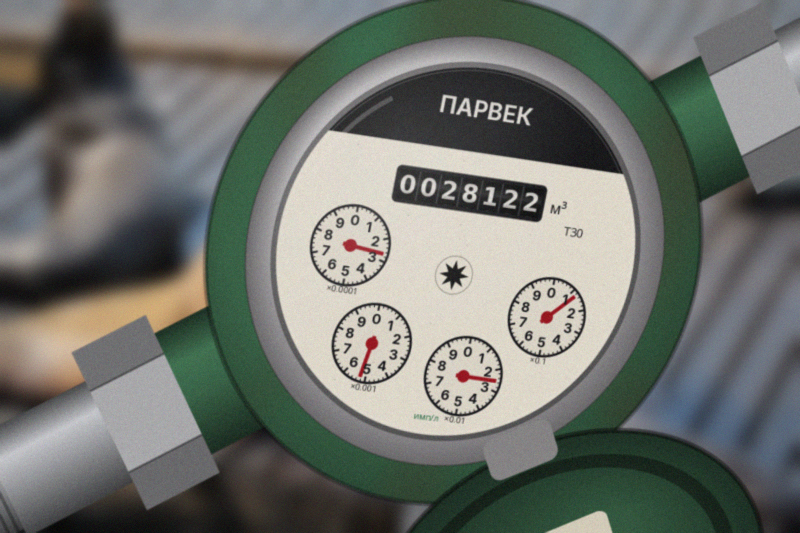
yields 28122.1252 m³
